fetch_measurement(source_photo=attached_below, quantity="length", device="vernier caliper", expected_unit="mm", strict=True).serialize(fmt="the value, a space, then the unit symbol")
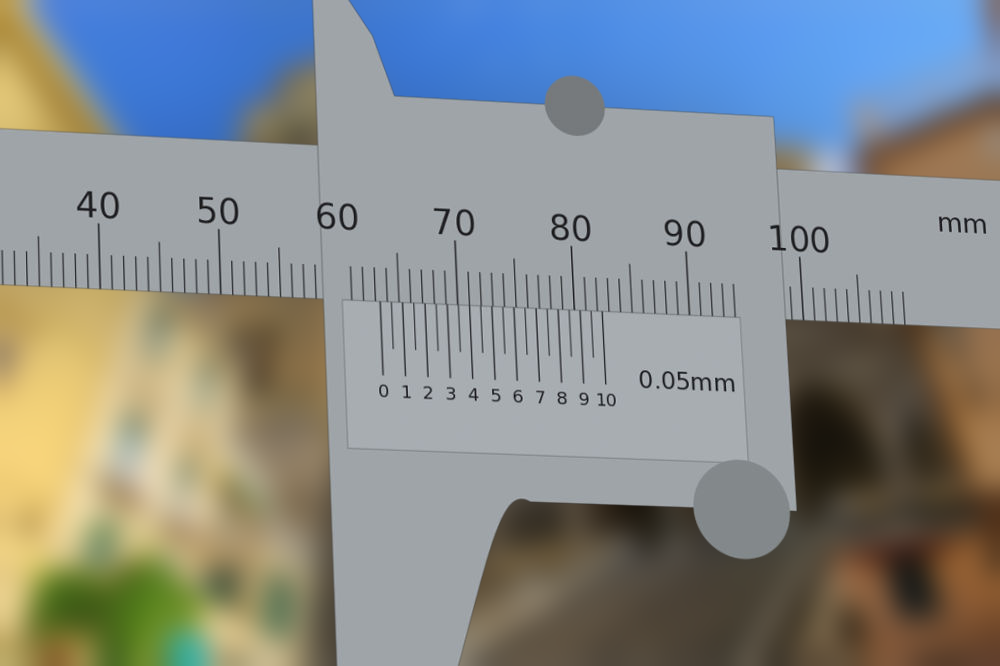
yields 63.4 mm
